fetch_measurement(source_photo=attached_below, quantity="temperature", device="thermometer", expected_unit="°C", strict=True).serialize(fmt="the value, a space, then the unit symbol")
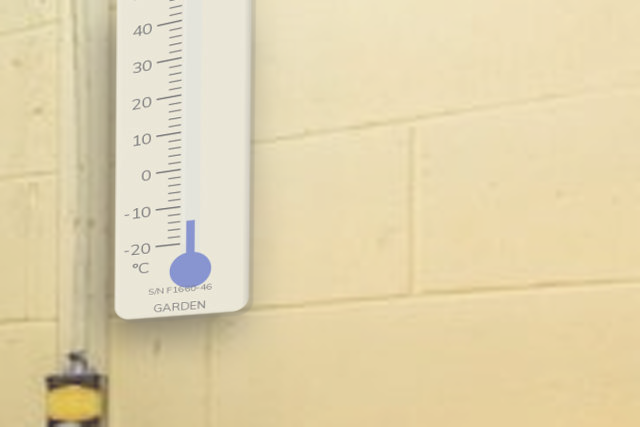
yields -14 °C
